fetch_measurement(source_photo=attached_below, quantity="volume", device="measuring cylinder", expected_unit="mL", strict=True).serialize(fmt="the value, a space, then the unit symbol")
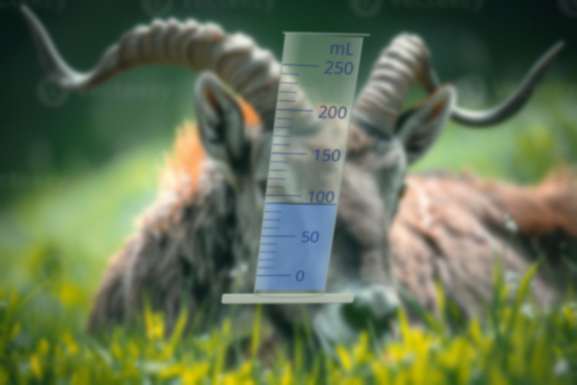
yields 90 mL
